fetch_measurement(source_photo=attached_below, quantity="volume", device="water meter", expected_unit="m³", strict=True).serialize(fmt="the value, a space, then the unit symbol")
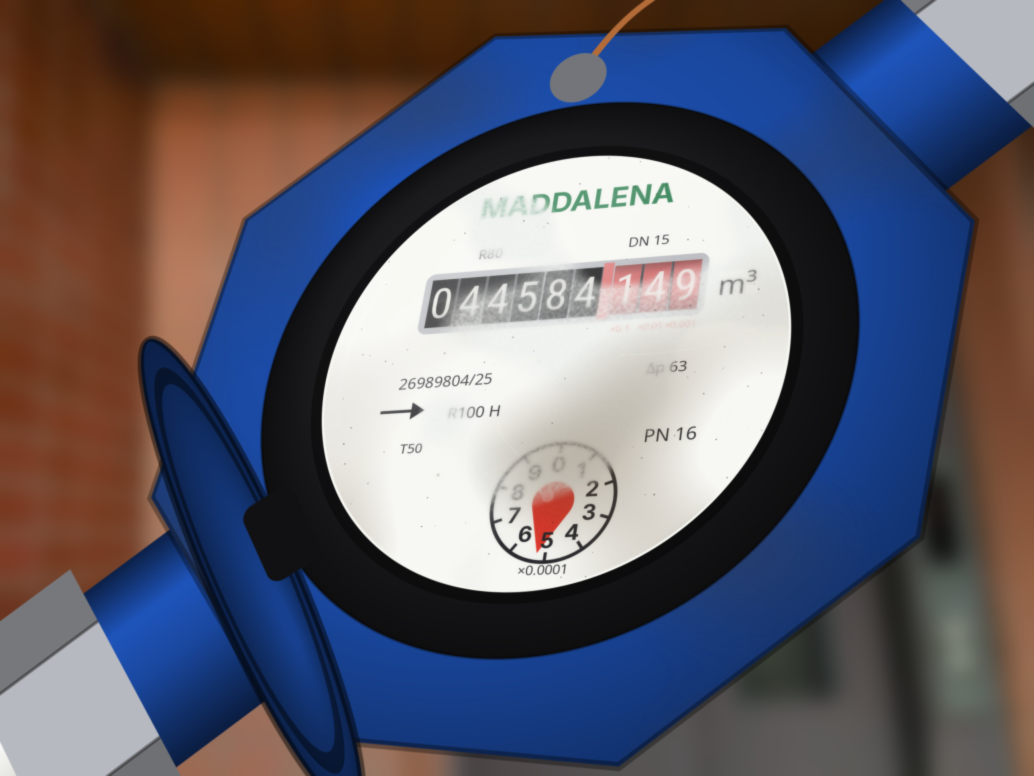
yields 44584.1495 m³
